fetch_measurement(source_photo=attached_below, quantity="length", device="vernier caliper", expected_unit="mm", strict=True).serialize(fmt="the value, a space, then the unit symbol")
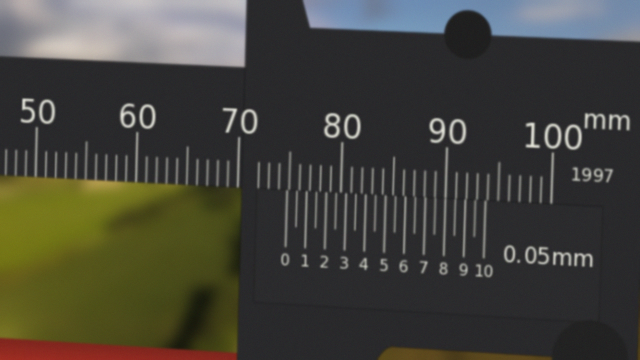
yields 74.8 mm
